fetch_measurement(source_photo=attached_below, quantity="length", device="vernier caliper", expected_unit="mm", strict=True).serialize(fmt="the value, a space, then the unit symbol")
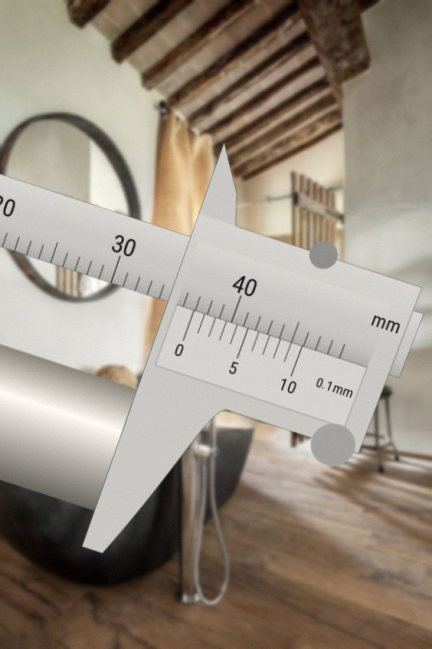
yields 36.9 mm
